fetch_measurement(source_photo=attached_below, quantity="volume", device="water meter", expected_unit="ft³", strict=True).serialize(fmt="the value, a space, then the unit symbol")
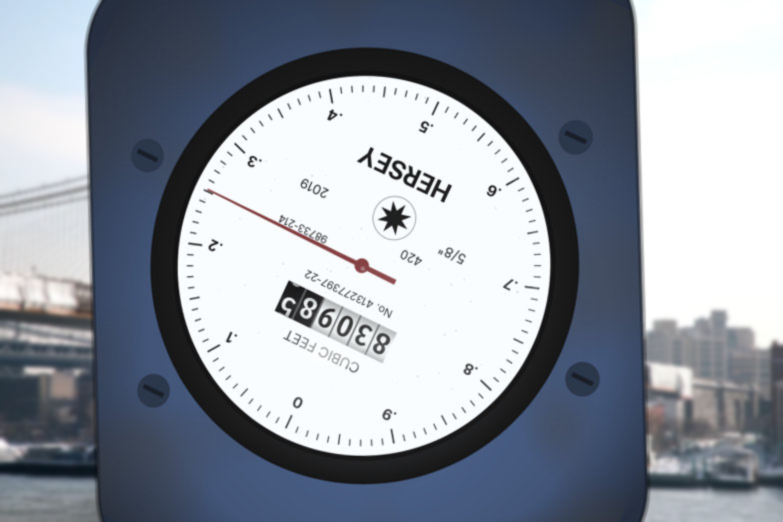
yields 830985.25 ft³
